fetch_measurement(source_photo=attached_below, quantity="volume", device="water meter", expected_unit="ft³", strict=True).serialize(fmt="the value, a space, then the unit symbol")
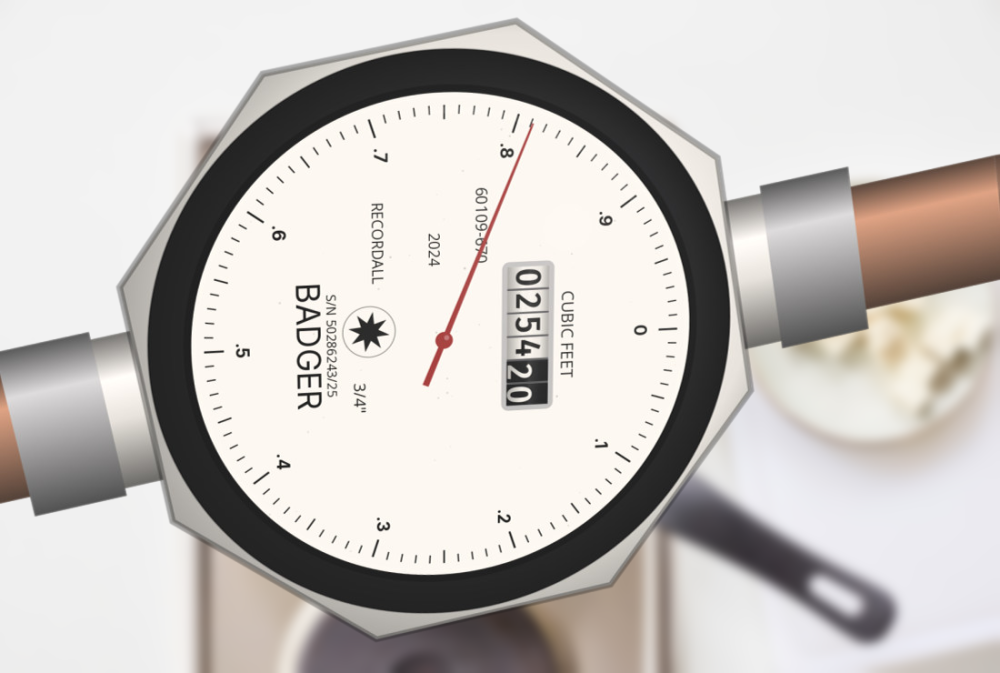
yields 25419.81 ft³
